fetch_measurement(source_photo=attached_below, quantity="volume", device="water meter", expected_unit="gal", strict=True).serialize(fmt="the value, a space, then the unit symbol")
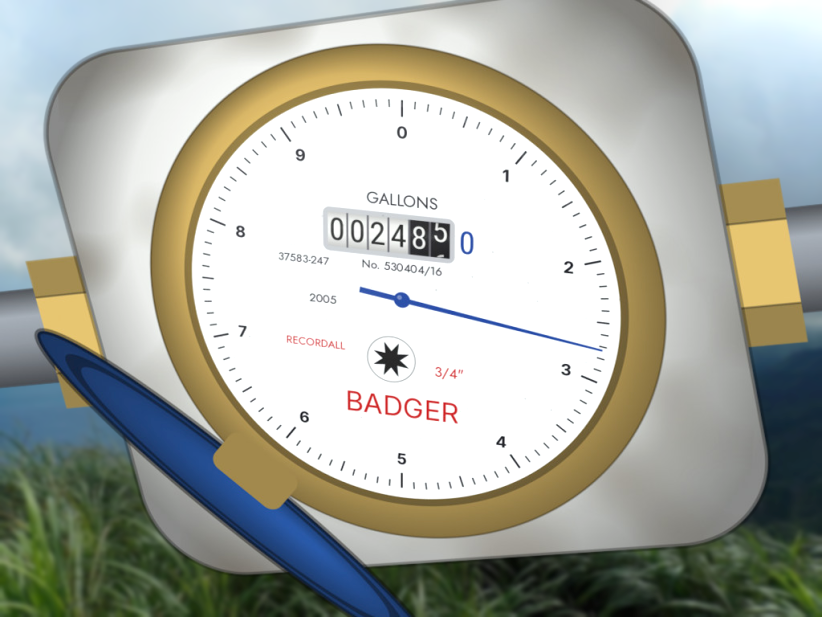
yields 24852.7 gal
